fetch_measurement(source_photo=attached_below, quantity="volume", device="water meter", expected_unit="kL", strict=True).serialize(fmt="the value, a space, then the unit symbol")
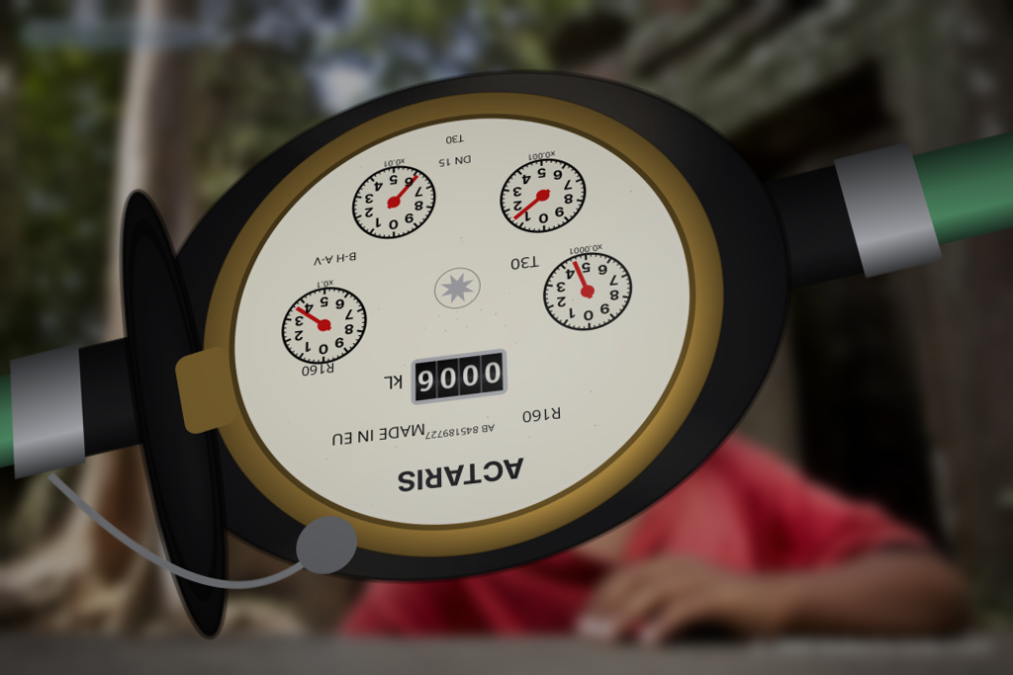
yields 6.3614 kL
